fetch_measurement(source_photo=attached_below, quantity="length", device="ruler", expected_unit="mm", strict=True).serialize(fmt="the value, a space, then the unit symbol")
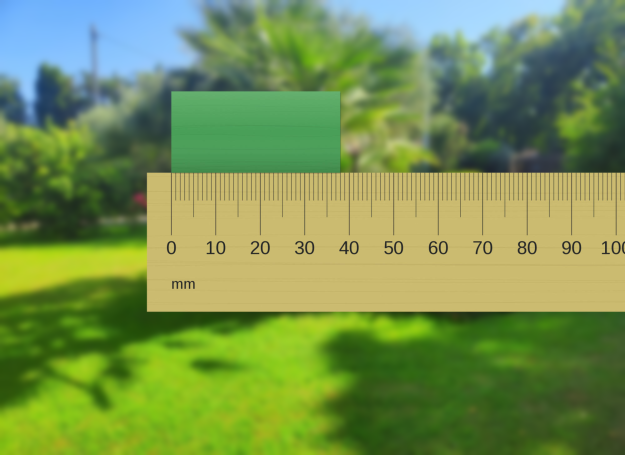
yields 38 mm
